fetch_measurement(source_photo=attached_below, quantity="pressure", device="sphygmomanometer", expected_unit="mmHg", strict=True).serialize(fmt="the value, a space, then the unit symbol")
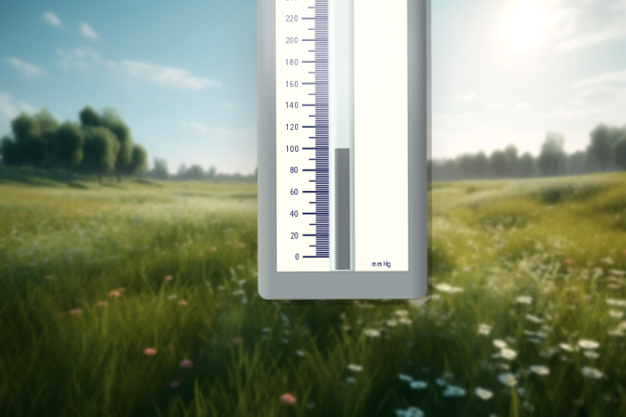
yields 100 mmHg
